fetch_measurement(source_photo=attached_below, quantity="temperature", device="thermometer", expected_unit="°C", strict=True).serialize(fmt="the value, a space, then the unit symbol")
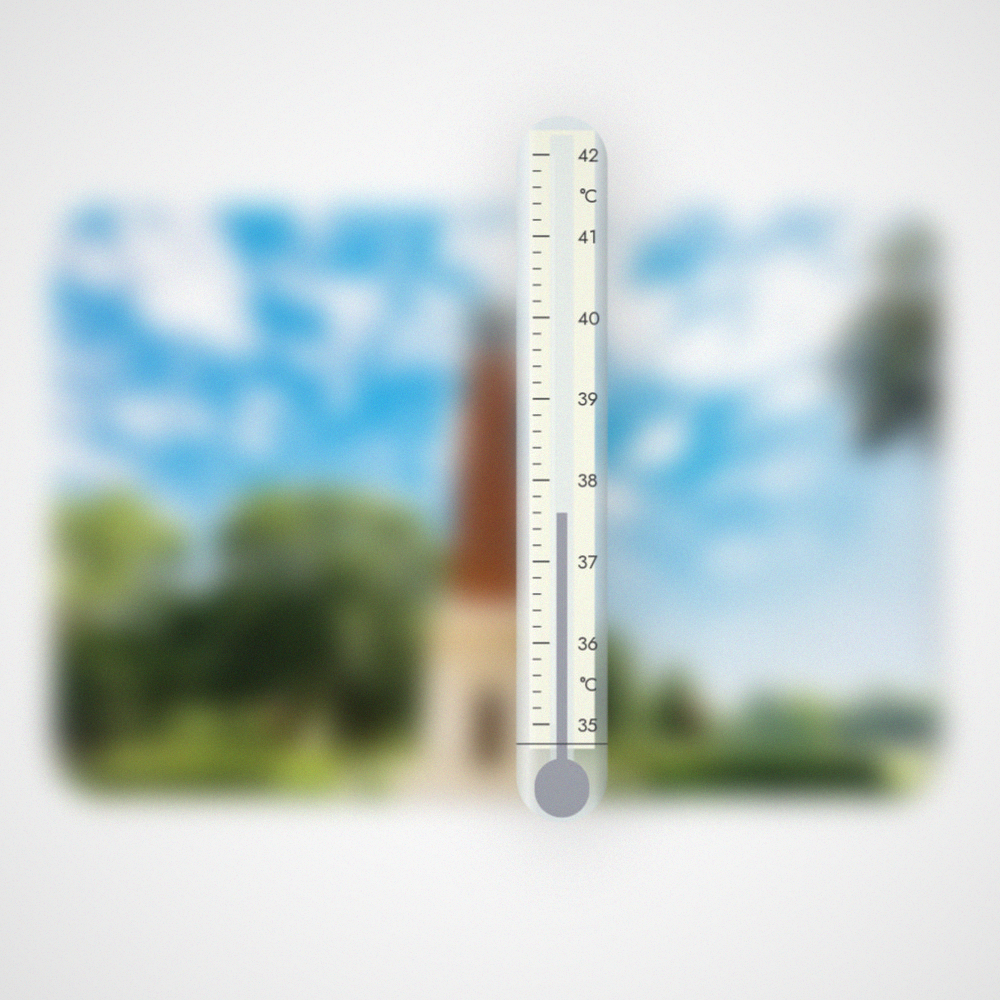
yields 37.6 °C
